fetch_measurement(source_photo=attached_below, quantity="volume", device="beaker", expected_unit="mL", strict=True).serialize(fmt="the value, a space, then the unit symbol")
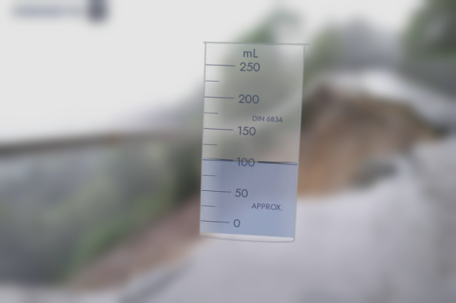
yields 100 mL
